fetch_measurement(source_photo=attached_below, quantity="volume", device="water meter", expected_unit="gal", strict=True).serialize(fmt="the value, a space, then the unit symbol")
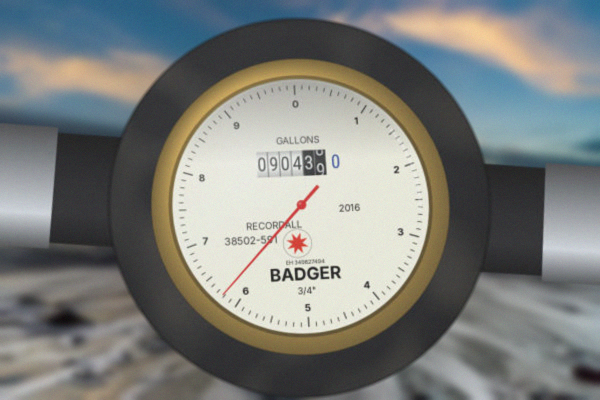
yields 904386.2 gal
